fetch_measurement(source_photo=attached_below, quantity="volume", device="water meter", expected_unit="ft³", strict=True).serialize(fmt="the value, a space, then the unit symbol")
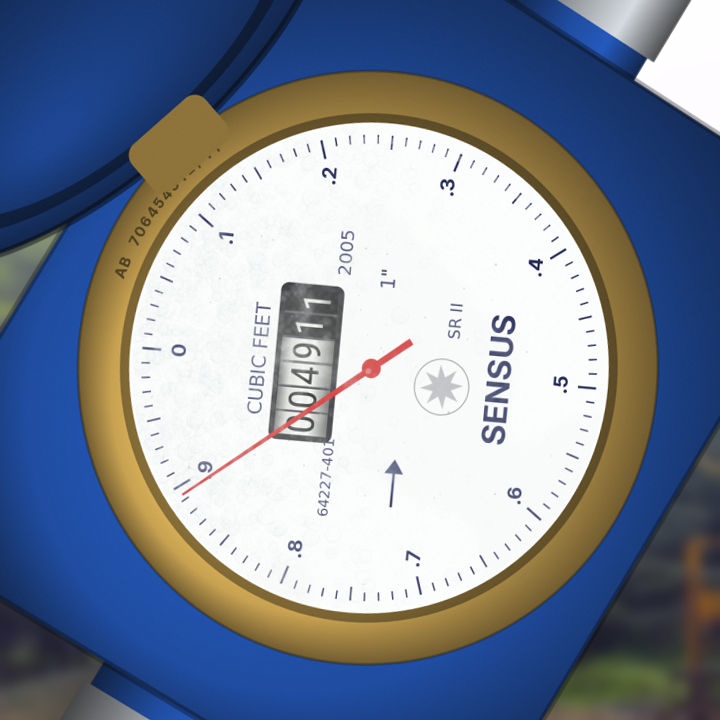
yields 4910.89 ft³
